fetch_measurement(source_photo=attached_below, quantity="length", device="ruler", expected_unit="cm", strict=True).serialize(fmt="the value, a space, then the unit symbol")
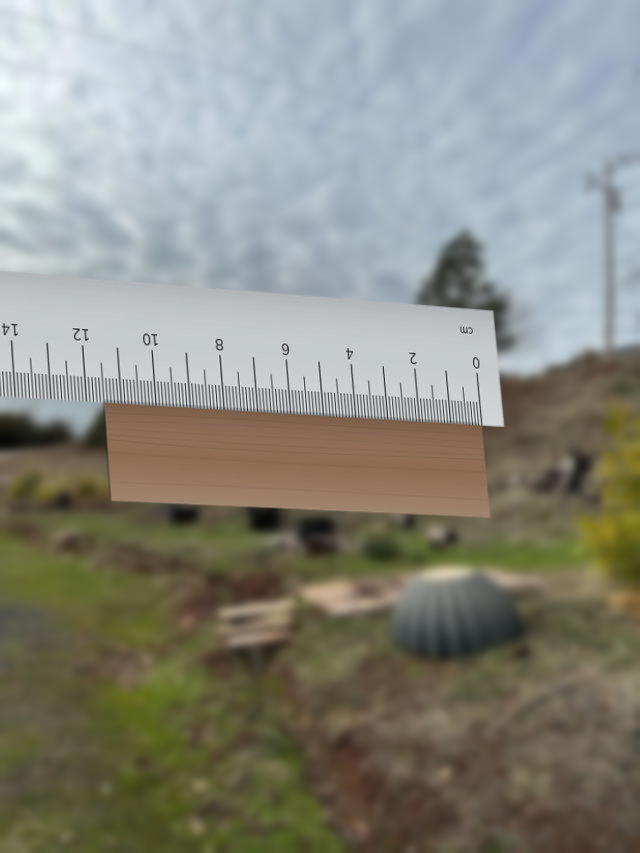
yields 11.5 cm
